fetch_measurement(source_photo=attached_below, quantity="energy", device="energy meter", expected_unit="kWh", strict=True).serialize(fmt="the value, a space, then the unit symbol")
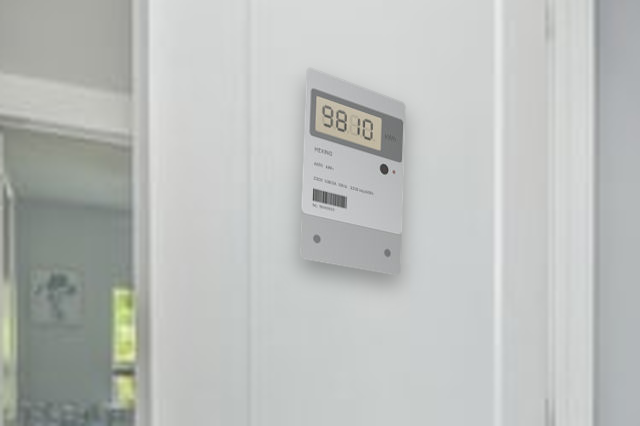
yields 9810 kWh
